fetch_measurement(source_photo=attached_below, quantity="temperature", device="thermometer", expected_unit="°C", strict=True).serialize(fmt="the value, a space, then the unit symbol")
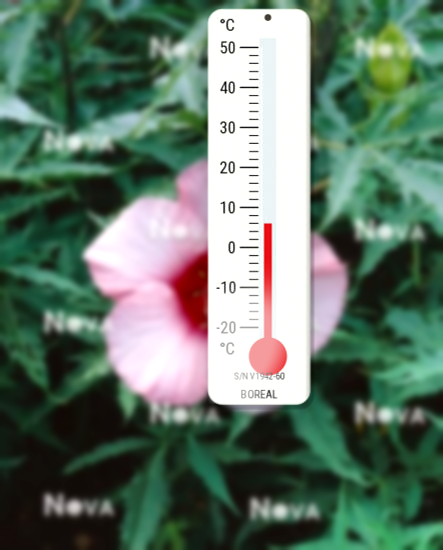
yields 6 °C
